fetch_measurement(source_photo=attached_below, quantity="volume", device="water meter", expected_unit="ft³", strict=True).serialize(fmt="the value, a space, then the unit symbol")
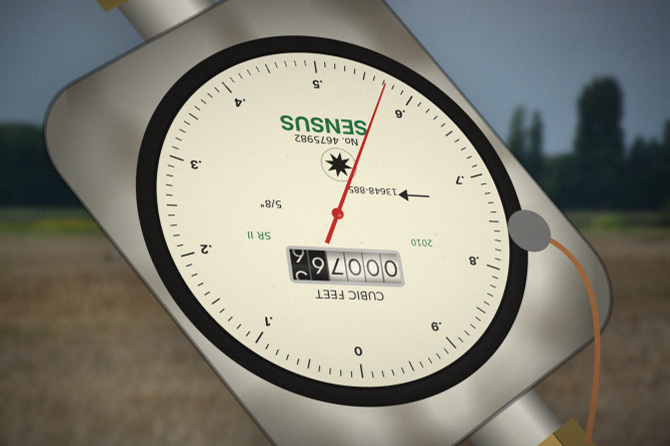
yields 765.57 ft³
